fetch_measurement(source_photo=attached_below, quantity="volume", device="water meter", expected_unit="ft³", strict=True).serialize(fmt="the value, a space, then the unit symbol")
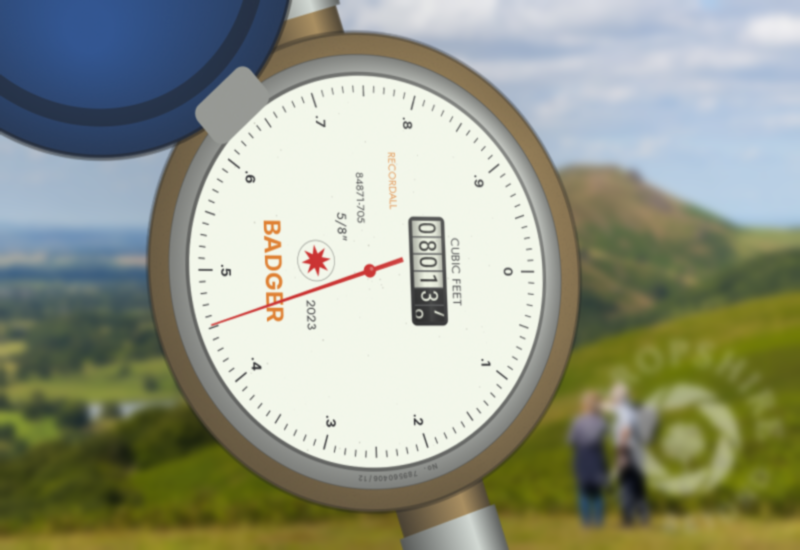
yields 80137.45 ft³
